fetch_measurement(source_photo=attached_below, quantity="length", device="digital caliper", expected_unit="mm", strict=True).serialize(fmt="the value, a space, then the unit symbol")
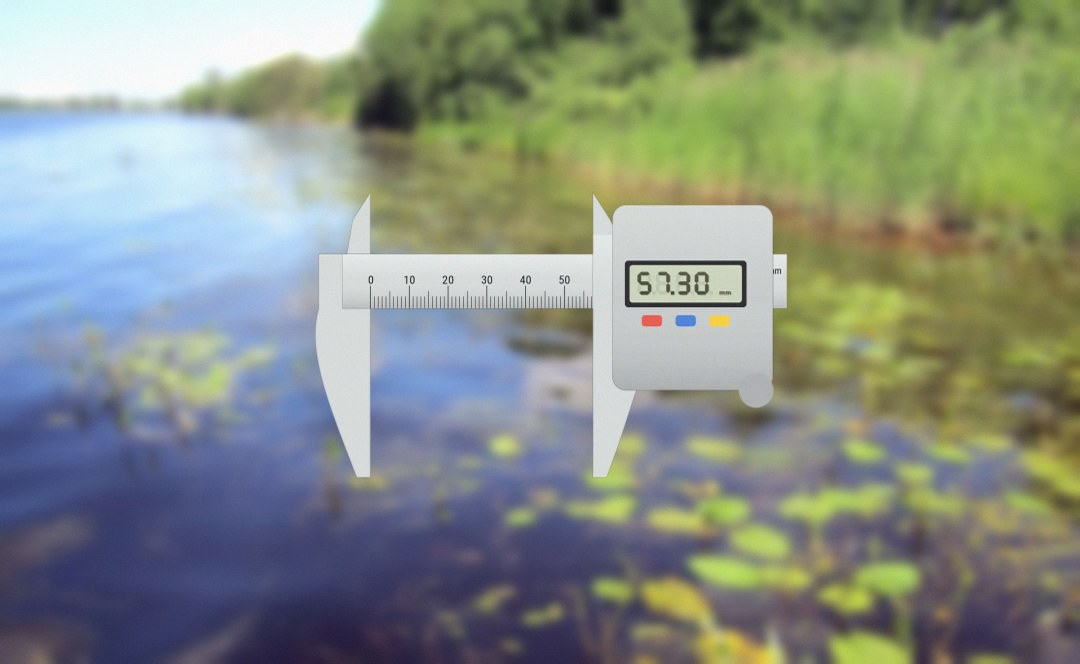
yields 57.30 mm
